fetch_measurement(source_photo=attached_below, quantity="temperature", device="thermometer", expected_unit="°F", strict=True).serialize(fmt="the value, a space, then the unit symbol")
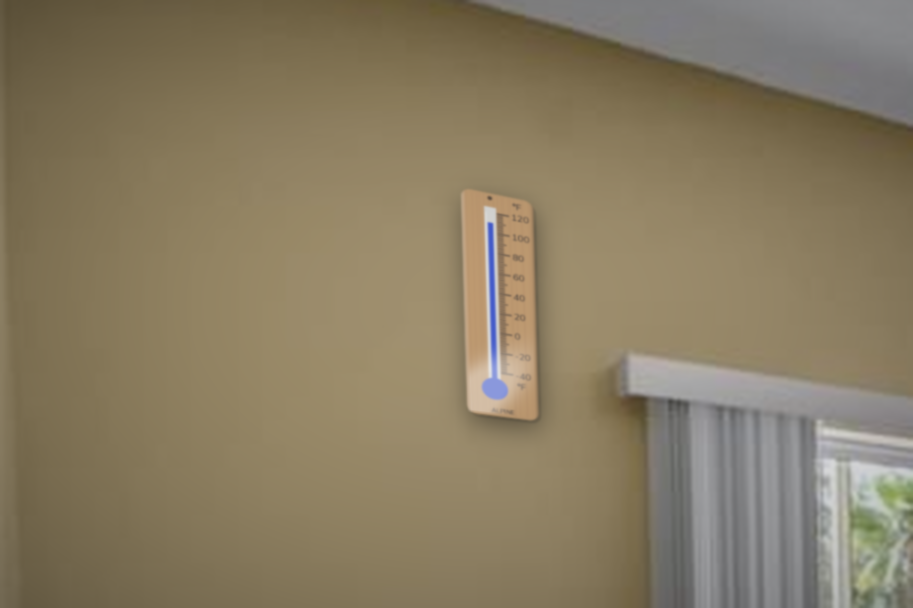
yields 110 °F
